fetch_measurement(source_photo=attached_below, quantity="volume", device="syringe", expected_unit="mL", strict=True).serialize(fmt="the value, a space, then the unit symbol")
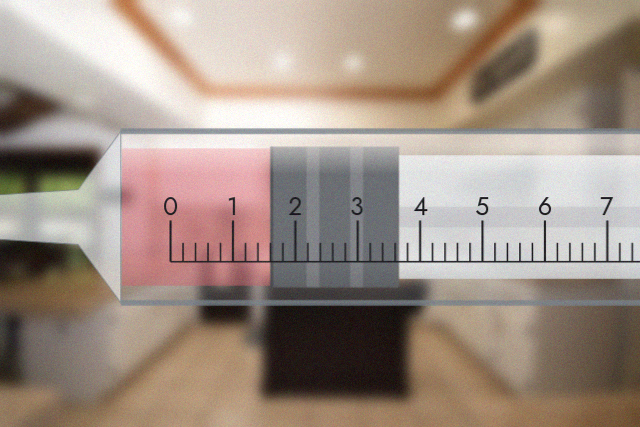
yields 1.6 mL
